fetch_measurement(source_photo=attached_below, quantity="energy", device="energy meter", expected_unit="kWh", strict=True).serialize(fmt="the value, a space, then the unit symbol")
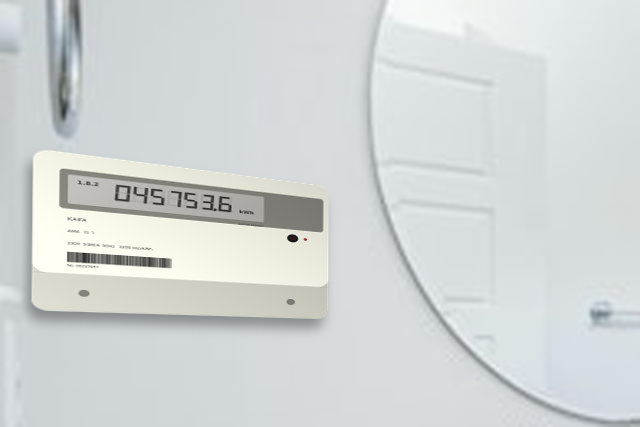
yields 45753.6 kWh
